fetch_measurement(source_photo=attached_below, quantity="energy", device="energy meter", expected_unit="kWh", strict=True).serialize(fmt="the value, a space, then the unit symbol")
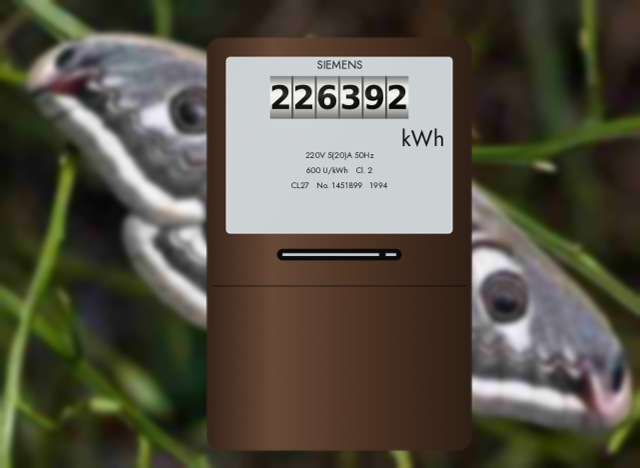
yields 226392 kWh
